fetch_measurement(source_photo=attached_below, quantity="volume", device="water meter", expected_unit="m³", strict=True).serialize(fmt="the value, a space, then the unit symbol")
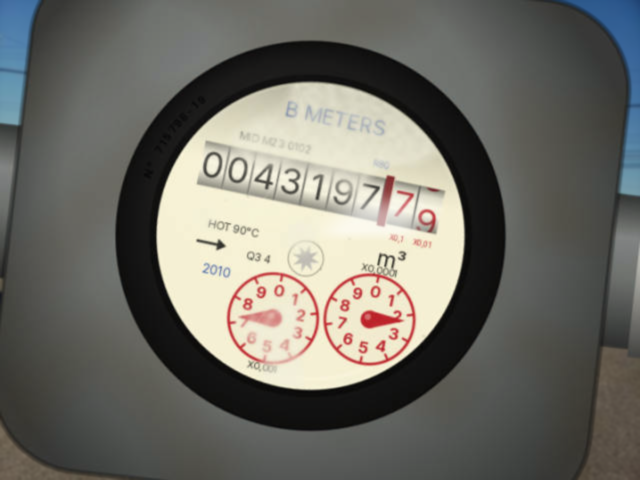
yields 43197.7872 m³
